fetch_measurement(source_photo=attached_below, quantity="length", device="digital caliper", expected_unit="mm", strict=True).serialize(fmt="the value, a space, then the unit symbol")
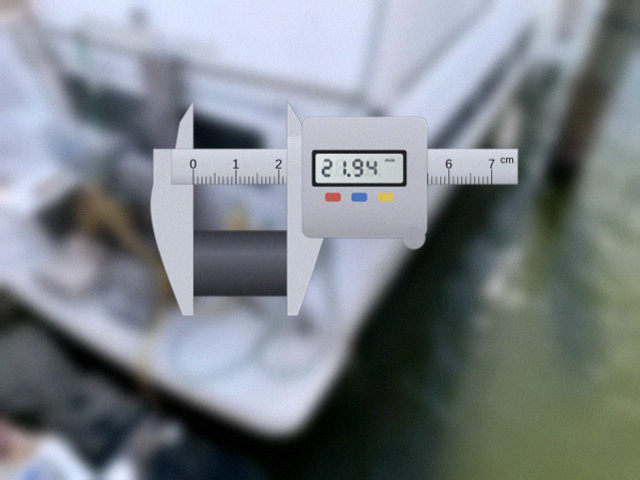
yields 21.94 mm
